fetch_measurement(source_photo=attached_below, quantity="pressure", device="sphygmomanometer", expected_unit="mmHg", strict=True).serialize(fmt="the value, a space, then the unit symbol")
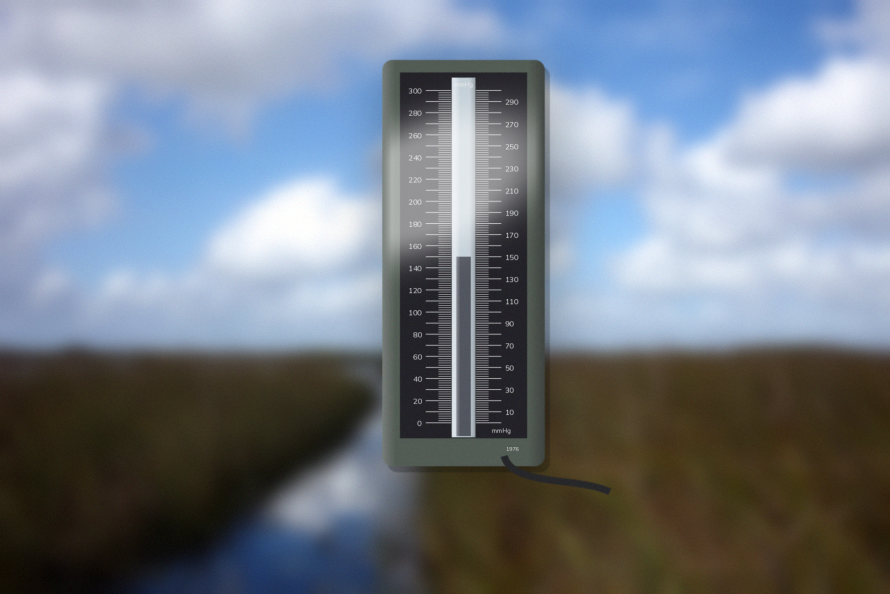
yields 150 mmHg
